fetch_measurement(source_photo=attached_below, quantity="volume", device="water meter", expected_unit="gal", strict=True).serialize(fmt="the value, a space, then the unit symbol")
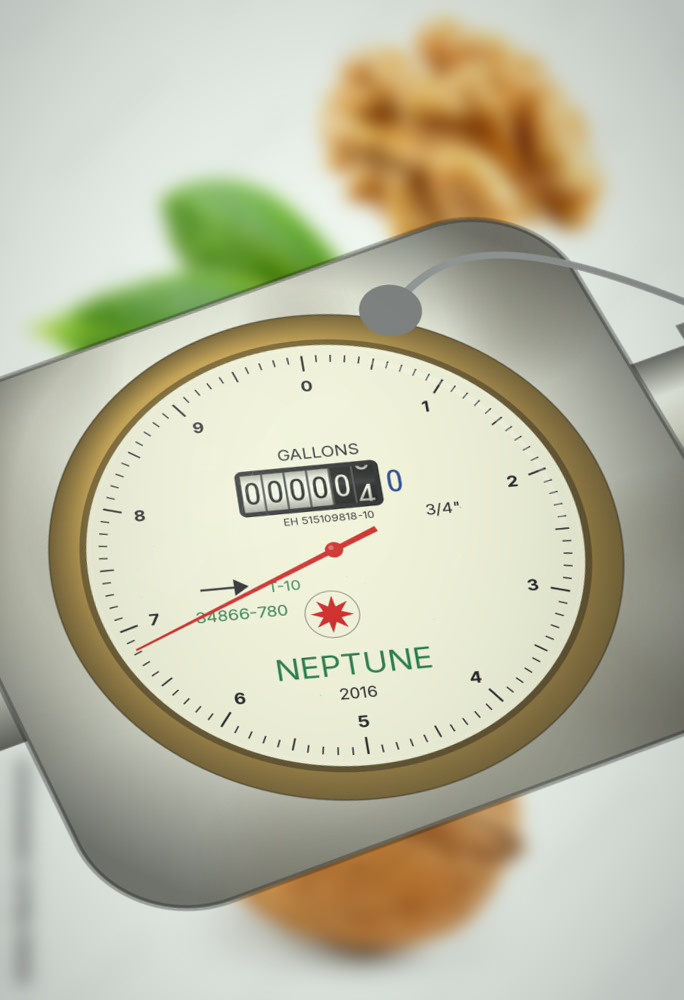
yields 36.8 gal
